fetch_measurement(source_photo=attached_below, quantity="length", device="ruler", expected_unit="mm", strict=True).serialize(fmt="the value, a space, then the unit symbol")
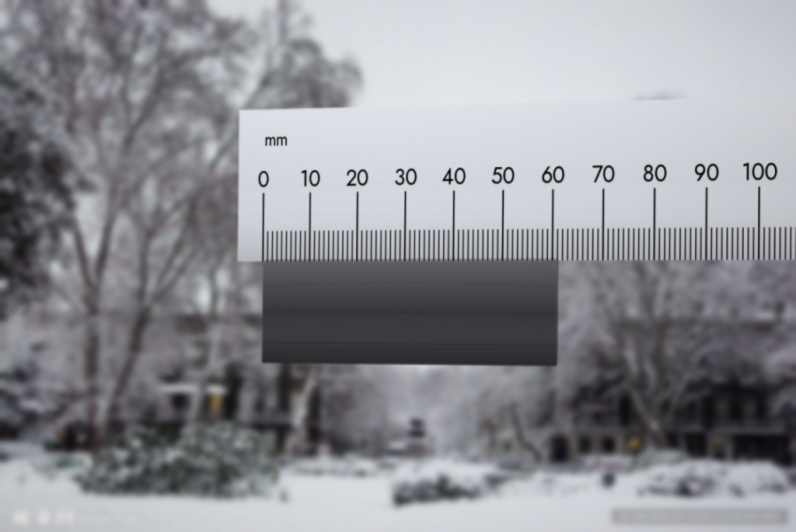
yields 61 mm
